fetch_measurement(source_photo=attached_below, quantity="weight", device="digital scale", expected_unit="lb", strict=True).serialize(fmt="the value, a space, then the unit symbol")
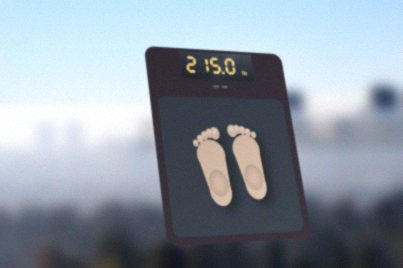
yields 215.0 lb
